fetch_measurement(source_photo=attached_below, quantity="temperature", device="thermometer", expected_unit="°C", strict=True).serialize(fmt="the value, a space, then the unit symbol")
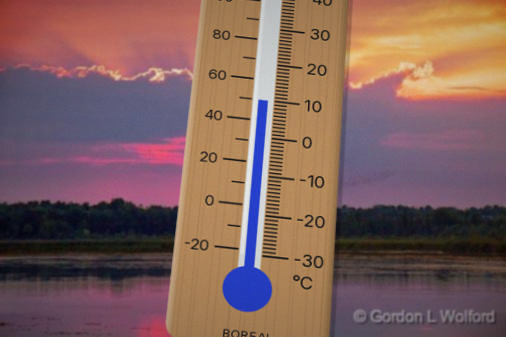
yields 10 °C
